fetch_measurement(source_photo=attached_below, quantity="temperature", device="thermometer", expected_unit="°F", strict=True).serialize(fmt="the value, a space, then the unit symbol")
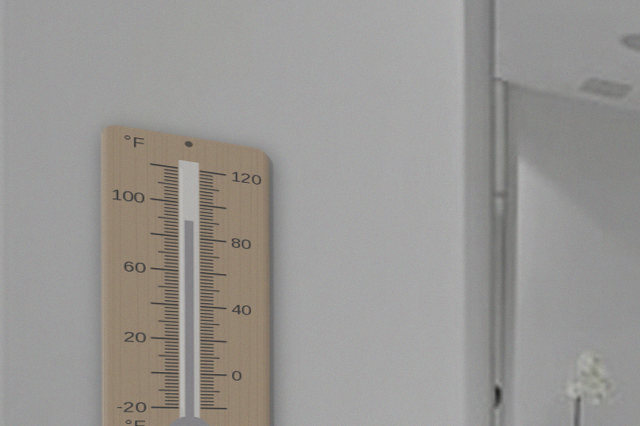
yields 90 °F
